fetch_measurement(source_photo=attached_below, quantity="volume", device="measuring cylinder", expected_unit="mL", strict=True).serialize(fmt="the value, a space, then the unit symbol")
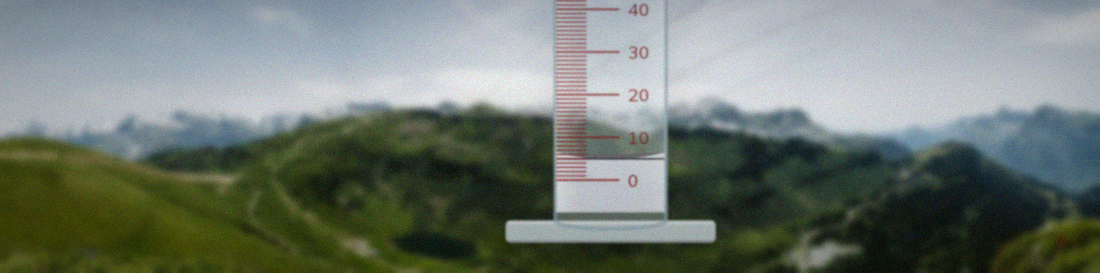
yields 5 mL
